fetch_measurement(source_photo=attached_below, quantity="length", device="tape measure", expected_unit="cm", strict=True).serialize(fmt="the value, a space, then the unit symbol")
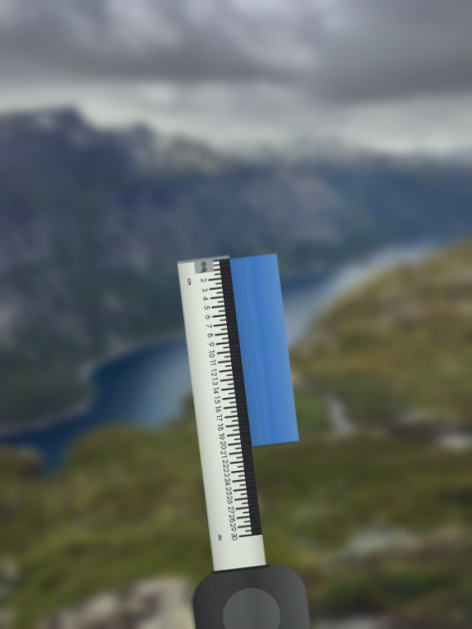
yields 20.5 cm
